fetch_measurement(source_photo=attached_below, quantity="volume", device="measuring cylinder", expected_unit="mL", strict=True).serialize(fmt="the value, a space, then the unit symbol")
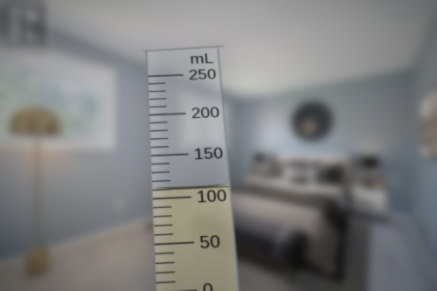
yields 110 mL
